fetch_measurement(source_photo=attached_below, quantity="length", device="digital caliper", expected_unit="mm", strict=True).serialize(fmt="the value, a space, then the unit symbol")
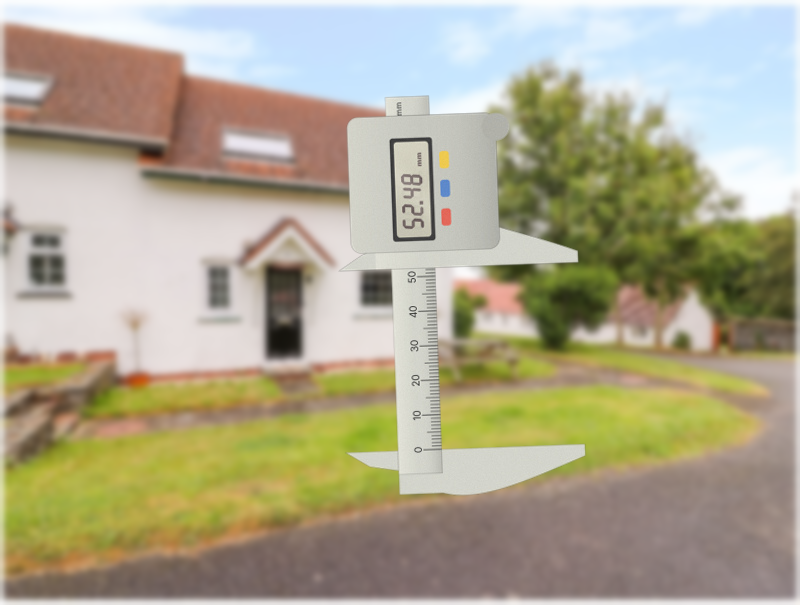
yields 52.48 mm
